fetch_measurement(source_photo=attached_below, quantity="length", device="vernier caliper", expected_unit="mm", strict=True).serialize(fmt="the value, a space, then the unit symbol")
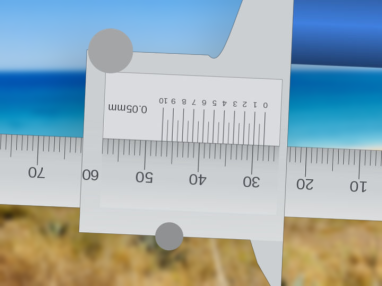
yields 28.0 mm
